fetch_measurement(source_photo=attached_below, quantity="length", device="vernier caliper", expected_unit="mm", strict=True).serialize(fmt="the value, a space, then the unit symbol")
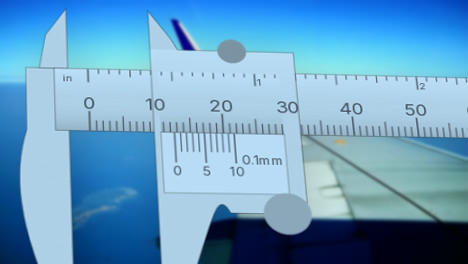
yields 12.6 mm
